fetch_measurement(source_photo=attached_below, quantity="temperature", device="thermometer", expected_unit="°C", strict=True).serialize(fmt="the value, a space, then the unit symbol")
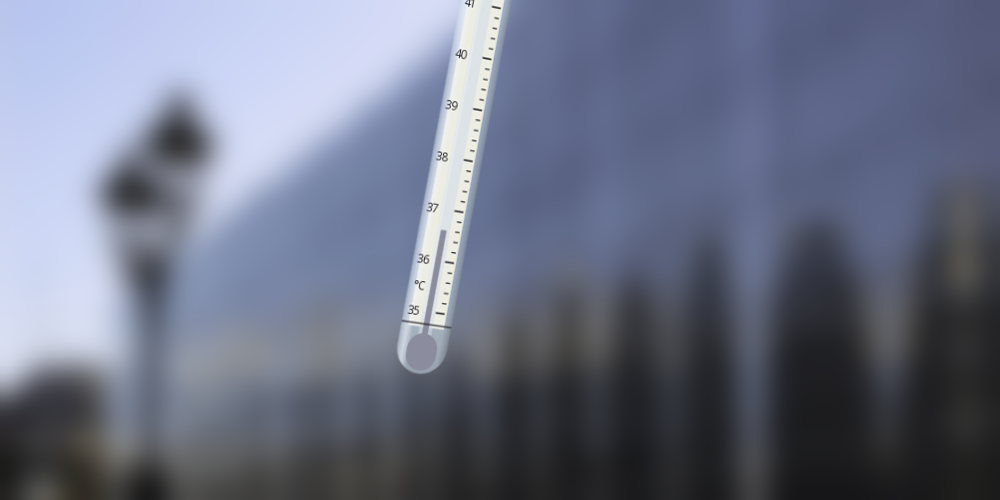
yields 36.6 °C
